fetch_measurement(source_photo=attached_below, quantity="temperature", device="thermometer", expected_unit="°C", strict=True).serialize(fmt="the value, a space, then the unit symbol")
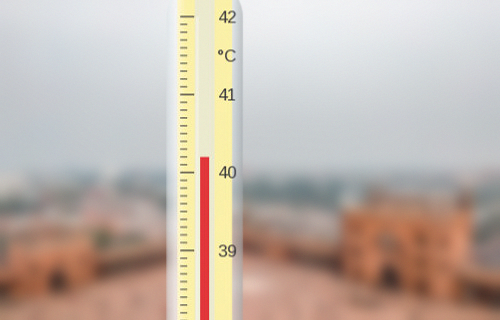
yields 40.2 °C
